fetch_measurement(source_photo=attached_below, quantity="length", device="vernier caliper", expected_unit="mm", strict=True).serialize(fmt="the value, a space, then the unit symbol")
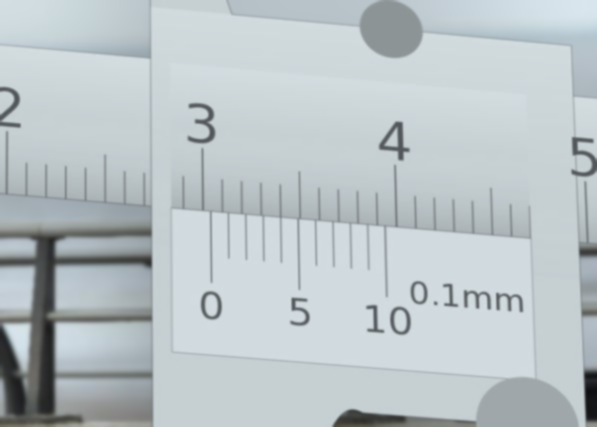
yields 30.4 mm
